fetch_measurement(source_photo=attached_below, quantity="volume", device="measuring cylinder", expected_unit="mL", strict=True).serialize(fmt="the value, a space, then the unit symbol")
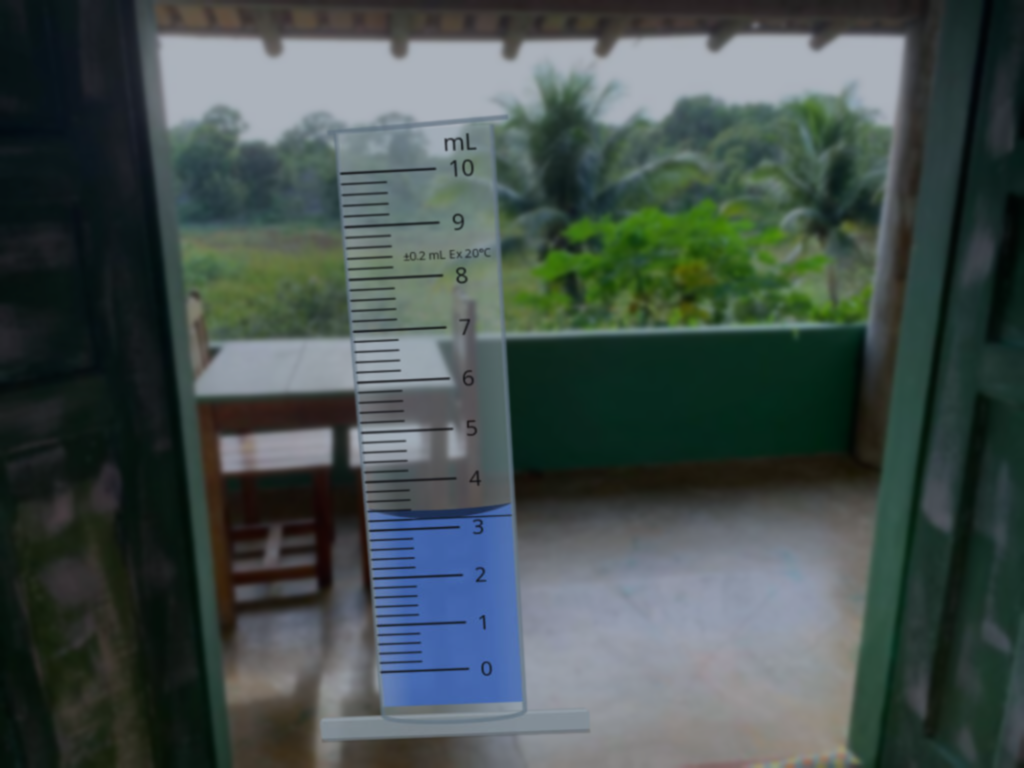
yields 3.2 mL
